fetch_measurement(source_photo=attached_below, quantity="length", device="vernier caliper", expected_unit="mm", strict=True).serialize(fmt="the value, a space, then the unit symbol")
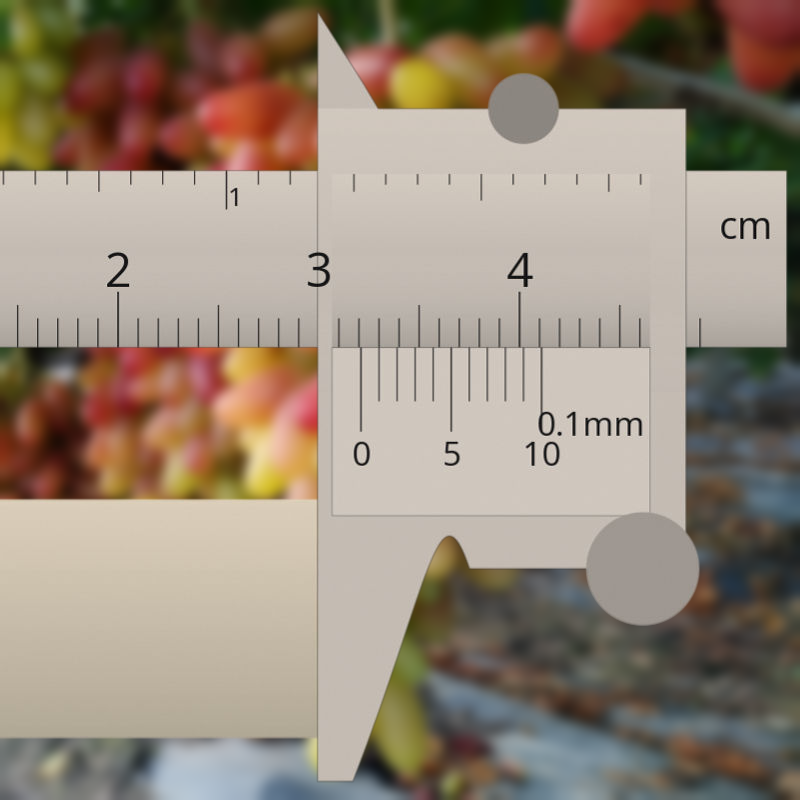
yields 32.1 mm
